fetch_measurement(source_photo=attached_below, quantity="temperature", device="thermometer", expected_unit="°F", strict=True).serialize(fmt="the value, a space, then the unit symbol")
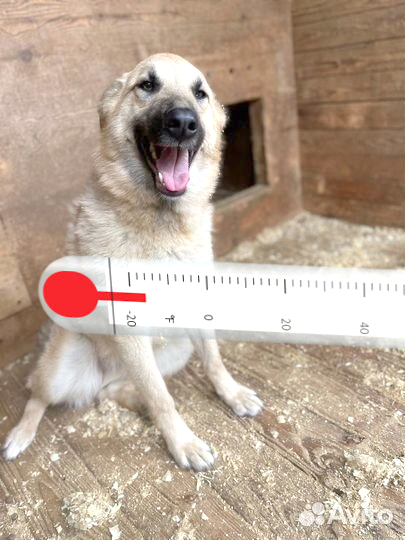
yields -16 °F
